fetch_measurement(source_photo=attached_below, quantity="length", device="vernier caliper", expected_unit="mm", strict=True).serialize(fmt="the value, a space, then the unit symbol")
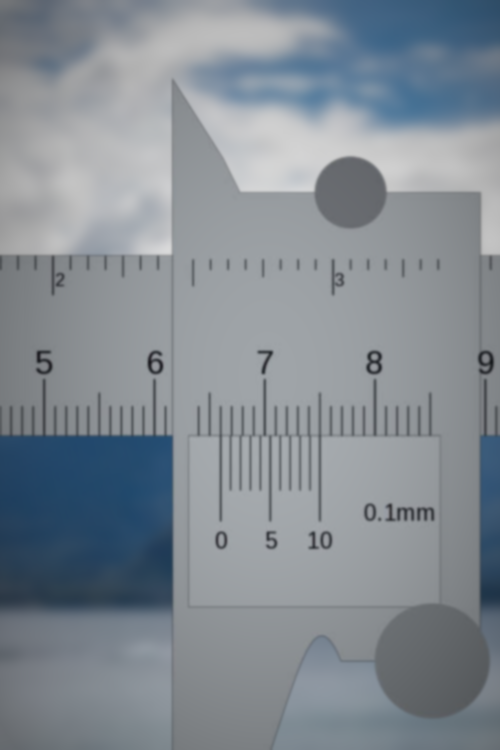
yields 66.0 mm
